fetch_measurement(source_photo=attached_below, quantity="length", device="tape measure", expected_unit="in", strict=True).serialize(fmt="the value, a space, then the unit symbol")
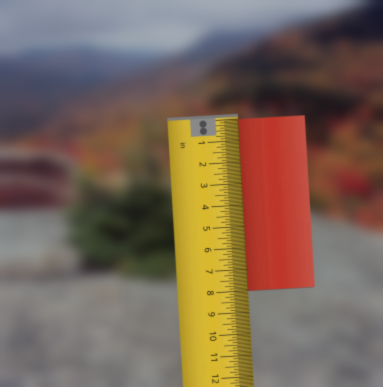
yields 8 in
